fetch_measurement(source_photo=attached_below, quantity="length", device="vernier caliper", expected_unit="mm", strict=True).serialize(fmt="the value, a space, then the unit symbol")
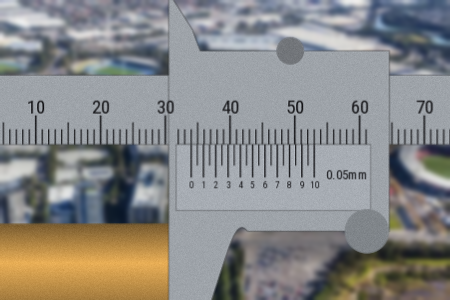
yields 34.0 mm
